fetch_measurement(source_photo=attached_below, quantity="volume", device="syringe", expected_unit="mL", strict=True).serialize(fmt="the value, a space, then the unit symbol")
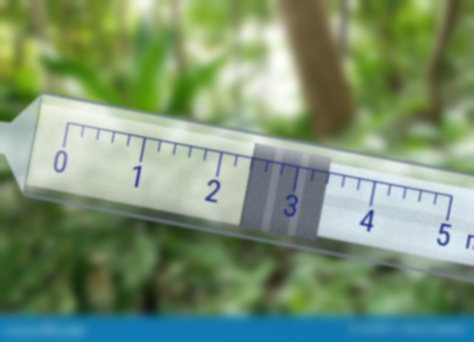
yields 2.4 mL
